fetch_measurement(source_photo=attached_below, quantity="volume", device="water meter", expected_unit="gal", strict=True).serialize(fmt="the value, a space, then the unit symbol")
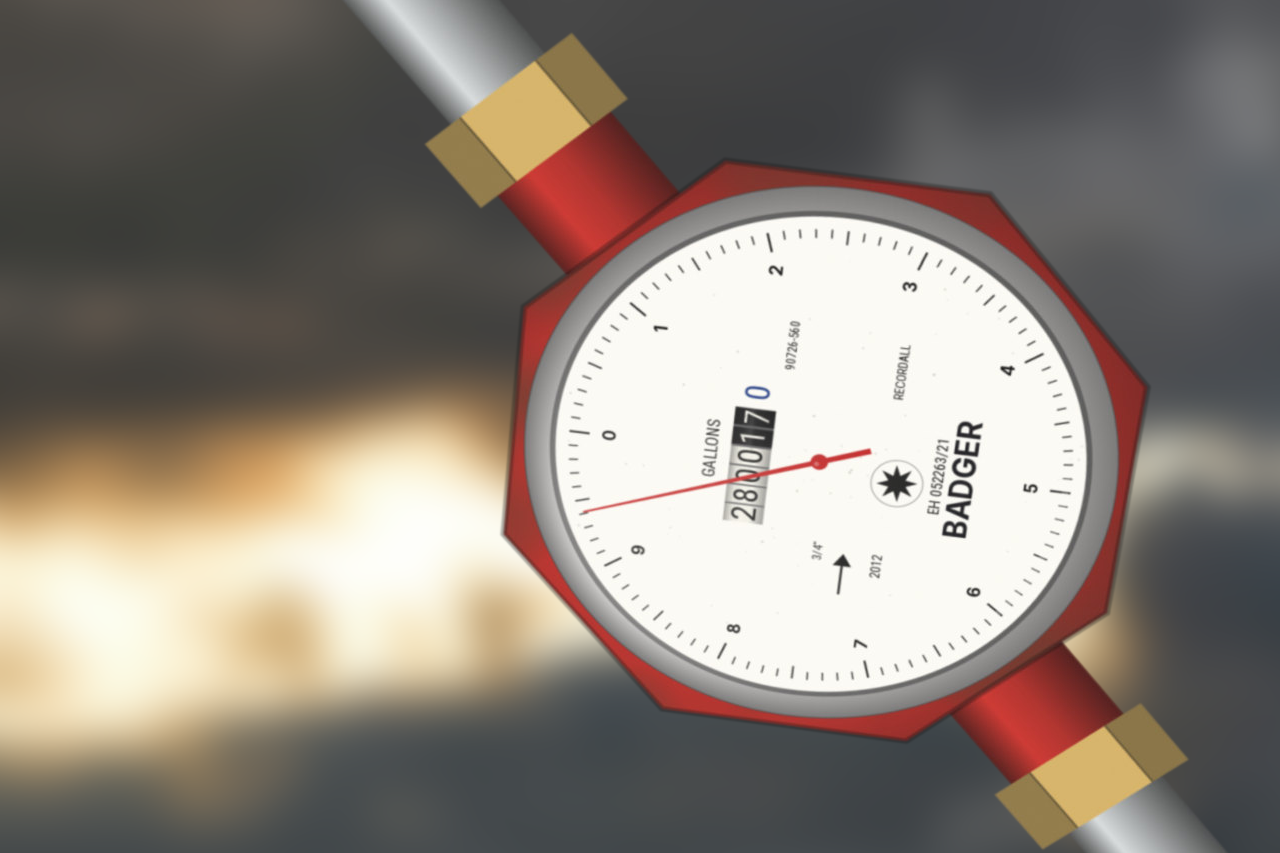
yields 2800169.4 gal
